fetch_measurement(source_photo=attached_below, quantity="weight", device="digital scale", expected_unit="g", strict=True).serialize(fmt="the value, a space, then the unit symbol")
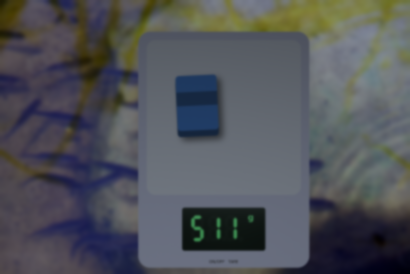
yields 511 g
